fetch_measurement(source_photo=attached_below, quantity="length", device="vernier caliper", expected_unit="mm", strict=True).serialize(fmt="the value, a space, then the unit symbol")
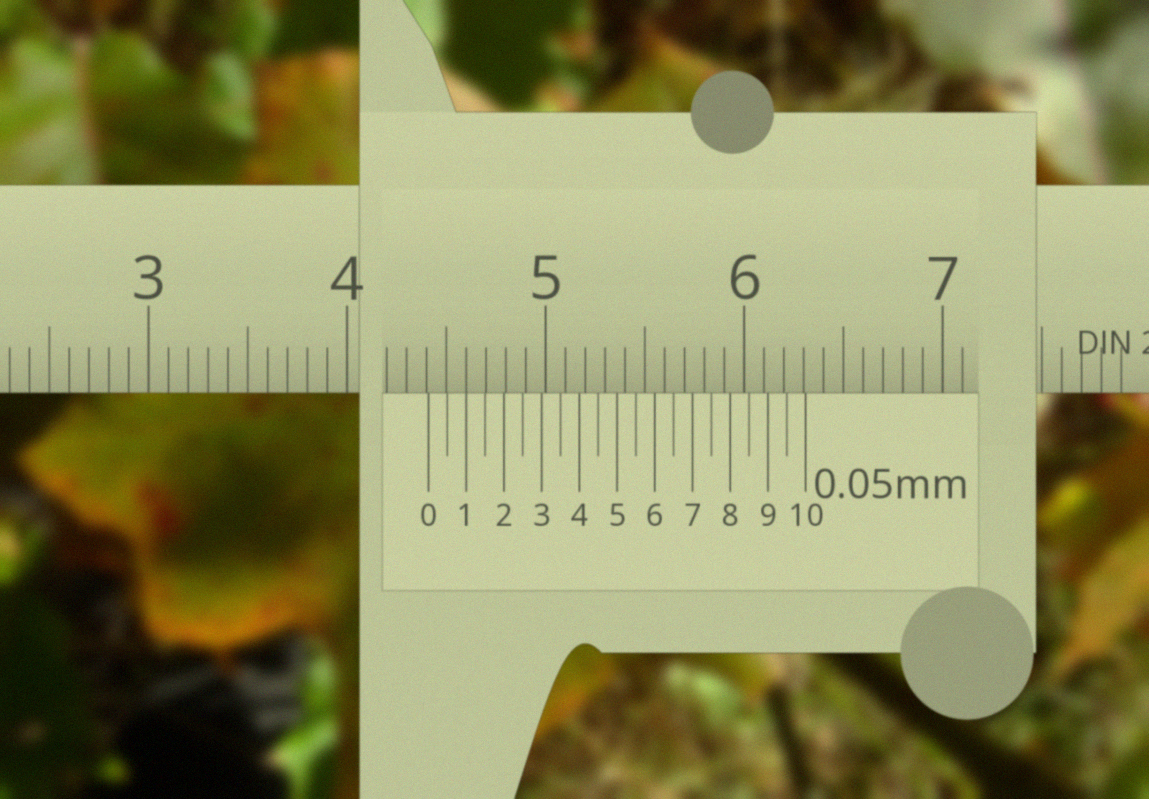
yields 44.1 mm
